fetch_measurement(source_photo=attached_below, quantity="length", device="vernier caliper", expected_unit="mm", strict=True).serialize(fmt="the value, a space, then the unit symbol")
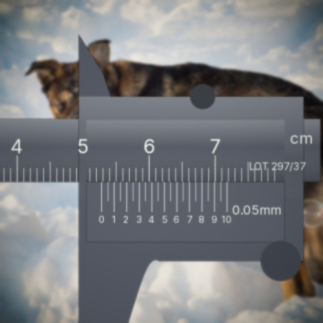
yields 52.8 mm
